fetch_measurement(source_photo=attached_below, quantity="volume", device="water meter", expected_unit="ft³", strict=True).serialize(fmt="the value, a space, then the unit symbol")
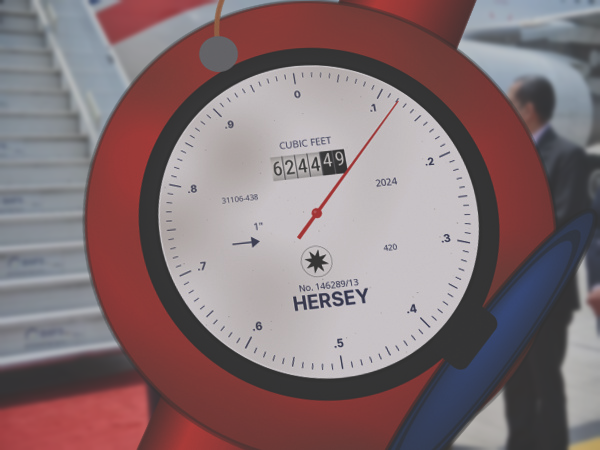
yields 624449.12 ft³
